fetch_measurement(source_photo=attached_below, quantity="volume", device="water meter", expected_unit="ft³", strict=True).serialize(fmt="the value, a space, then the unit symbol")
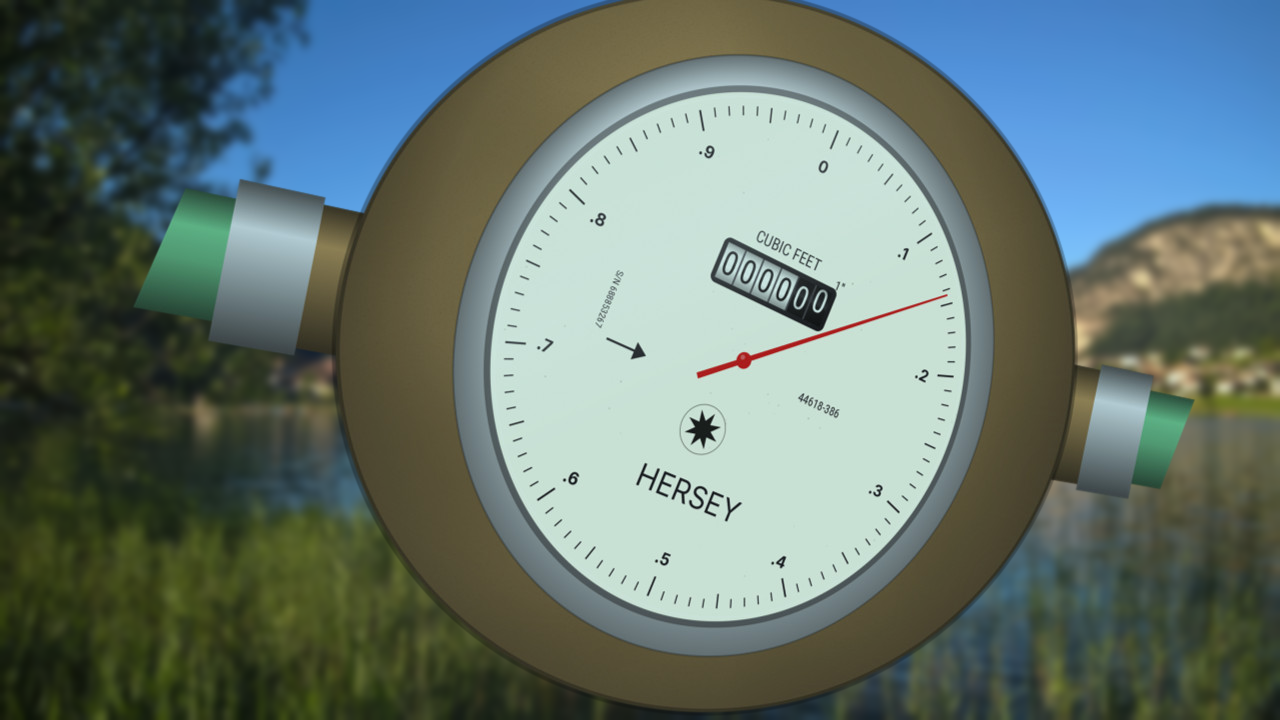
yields 0.14 ft³
